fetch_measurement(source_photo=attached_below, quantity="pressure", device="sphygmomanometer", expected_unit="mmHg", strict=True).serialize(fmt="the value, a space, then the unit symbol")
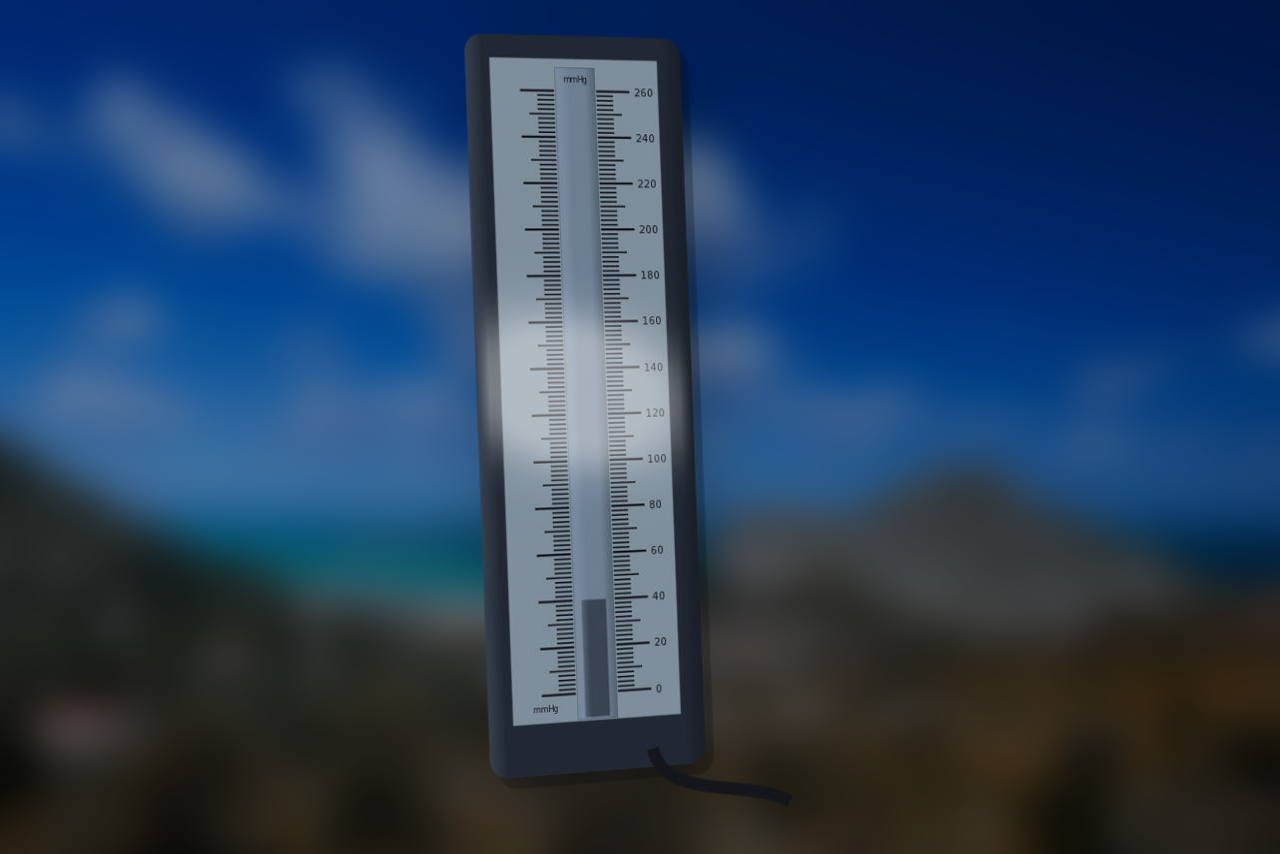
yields 40 mmHg
